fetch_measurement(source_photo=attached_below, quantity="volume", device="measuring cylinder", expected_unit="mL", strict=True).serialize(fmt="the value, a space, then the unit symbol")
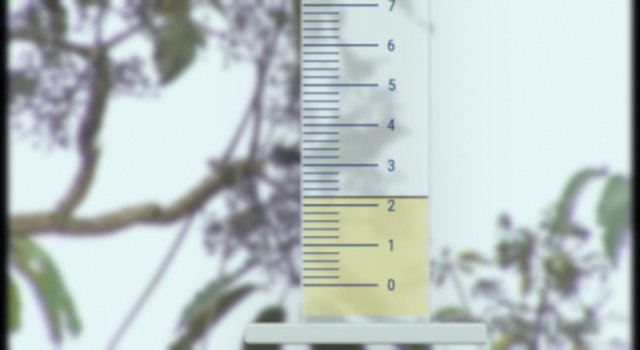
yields 2.2 mL
